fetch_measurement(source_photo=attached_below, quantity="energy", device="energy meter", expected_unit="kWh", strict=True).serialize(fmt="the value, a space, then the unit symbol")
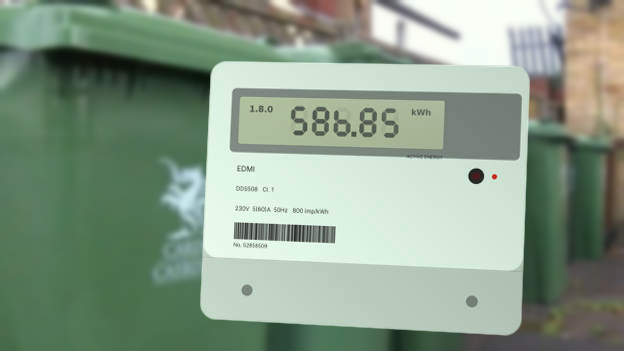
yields 586.85 kWh
